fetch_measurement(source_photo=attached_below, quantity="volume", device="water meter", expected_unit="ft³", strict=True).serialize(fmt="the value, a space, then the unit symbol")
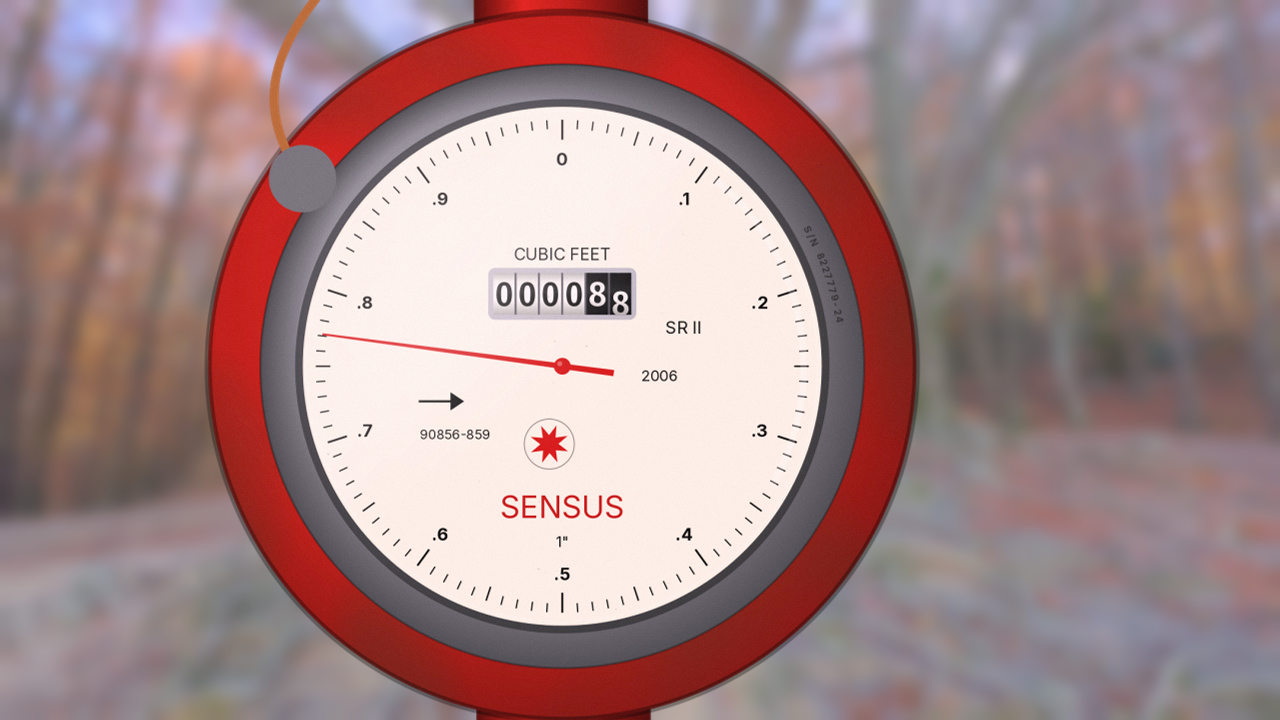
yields 87.77 ft³
